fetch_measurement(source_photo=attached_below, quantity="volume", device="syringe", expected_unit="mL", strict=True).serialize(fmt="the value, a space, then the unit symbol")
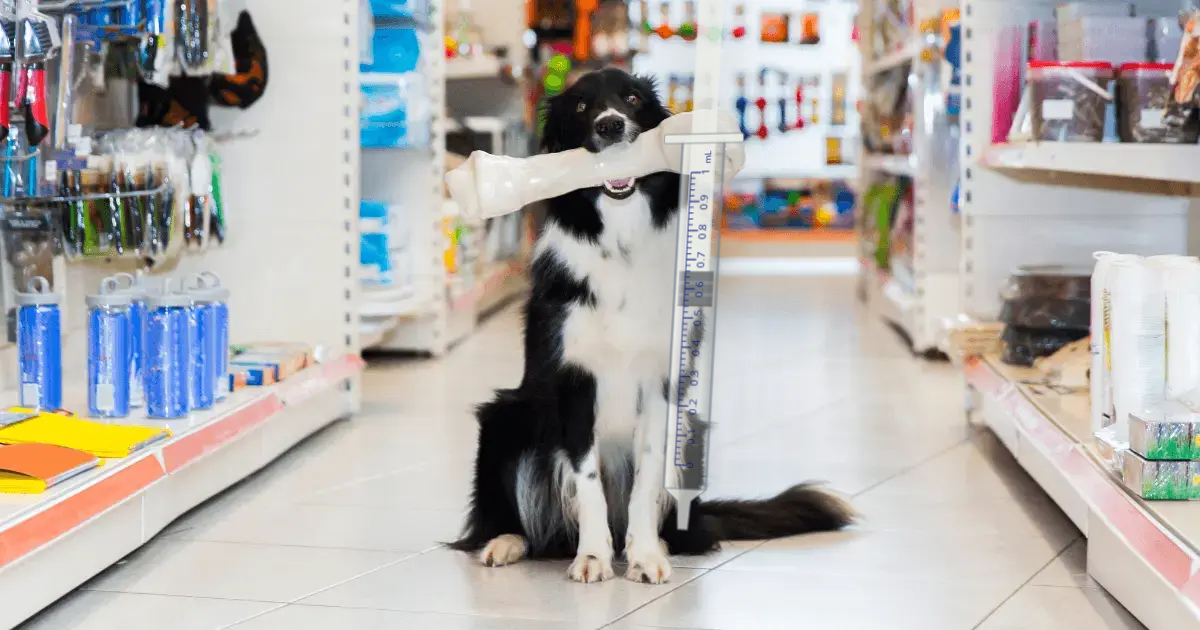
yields 0.54 mL
